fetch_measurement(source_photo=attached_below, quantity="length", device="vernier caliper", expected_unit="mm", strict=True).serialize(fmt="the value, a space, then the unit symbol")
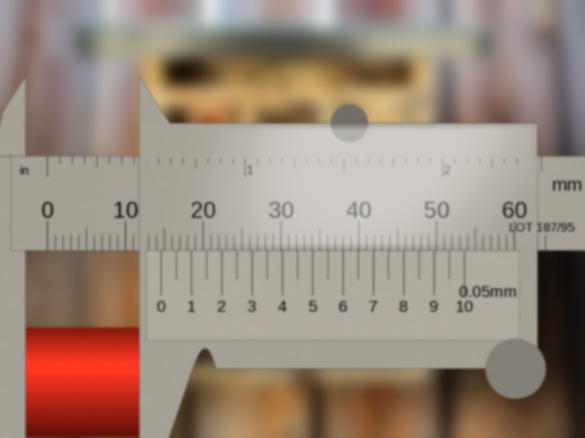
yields 14.6 mm
